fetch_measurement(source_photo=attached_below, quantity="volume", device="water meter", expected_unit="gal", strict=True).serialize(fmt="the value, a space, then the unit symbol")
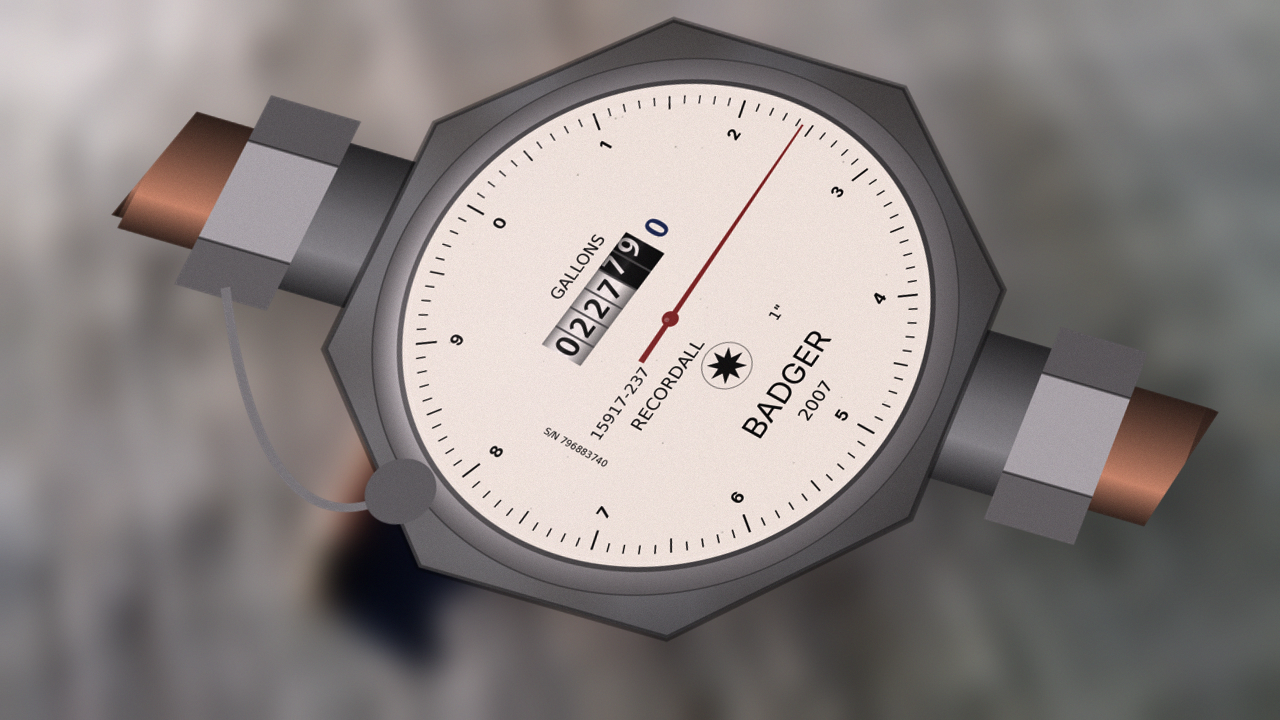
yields 227792.4 gal
